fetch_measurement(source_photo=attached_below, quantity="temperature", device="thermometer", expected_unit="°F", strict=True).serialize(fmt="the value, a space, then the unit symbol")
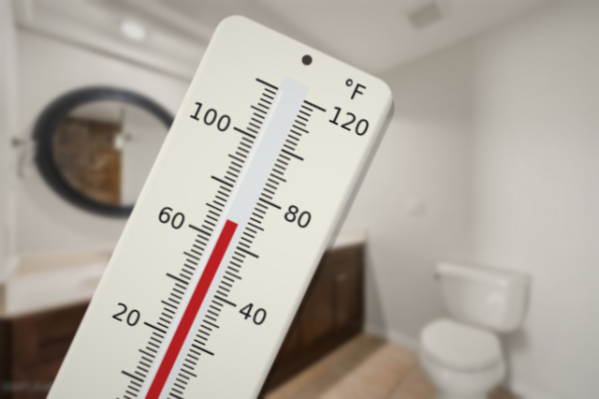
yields 68 °F
